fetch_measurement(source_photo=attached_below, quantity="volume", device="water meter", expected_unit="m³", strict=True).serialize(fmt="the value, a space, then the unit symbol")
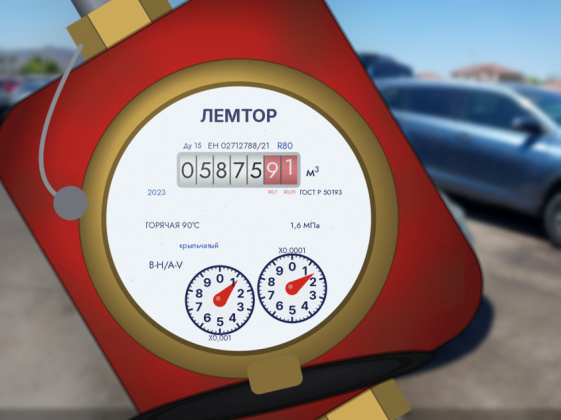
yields 5875.9111 m³
